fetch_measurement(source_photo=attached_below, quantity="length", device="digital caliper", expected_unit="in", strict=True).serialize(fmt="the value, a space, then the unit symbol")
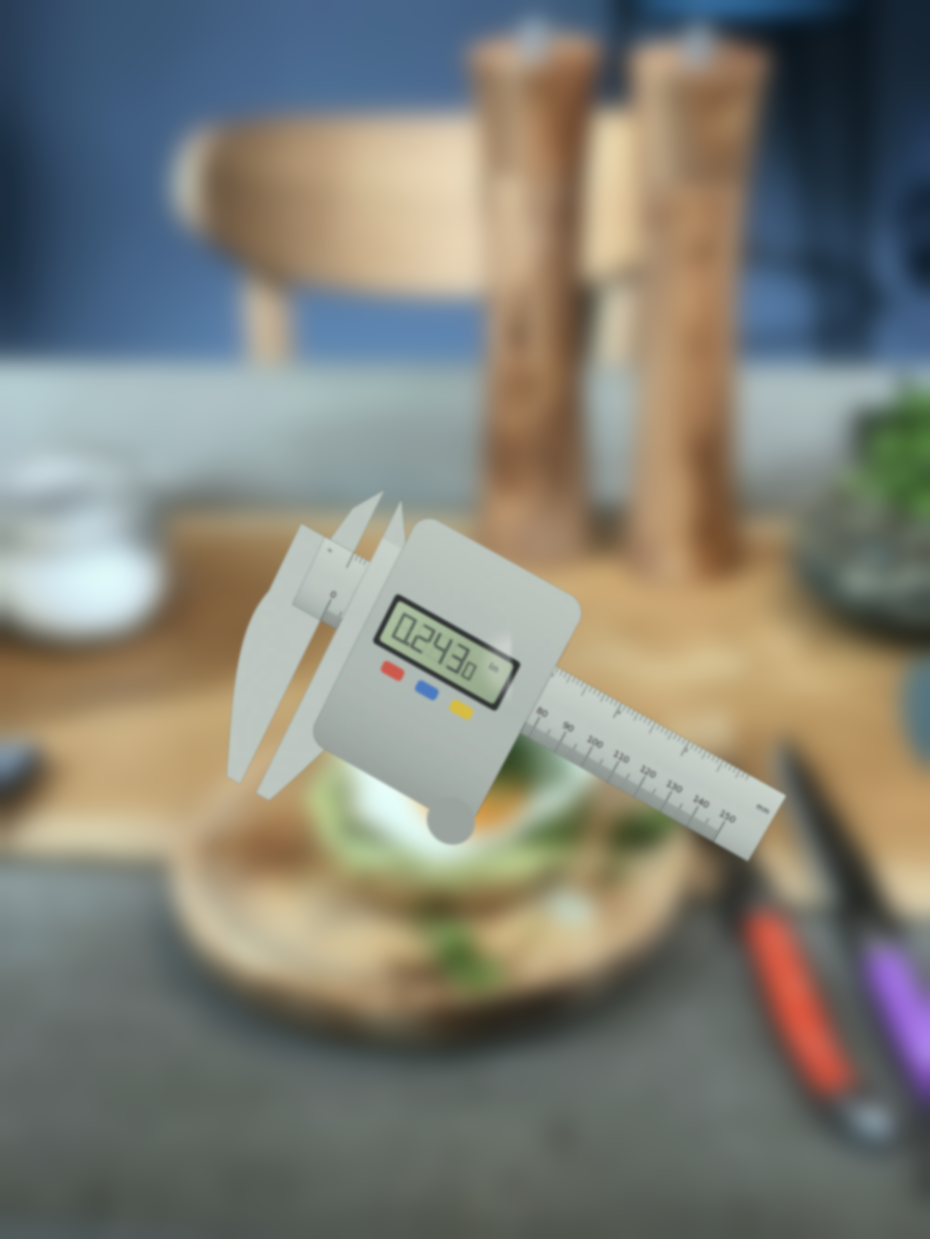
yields 0.2430 in
